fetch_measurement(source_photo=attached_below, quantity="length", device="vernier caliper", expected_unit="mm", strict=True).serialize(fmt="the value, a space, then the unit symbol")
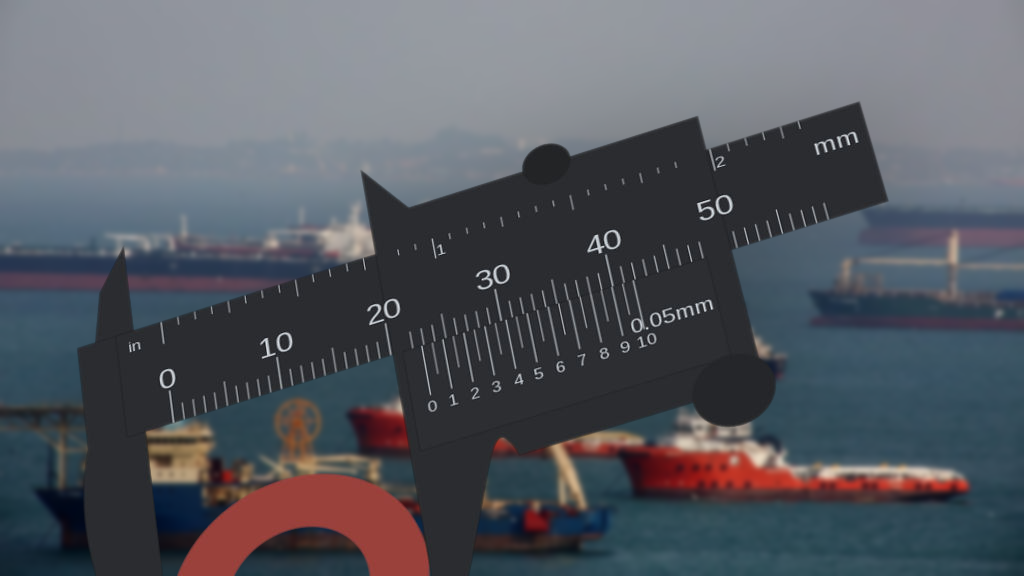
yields 22.8 mm
